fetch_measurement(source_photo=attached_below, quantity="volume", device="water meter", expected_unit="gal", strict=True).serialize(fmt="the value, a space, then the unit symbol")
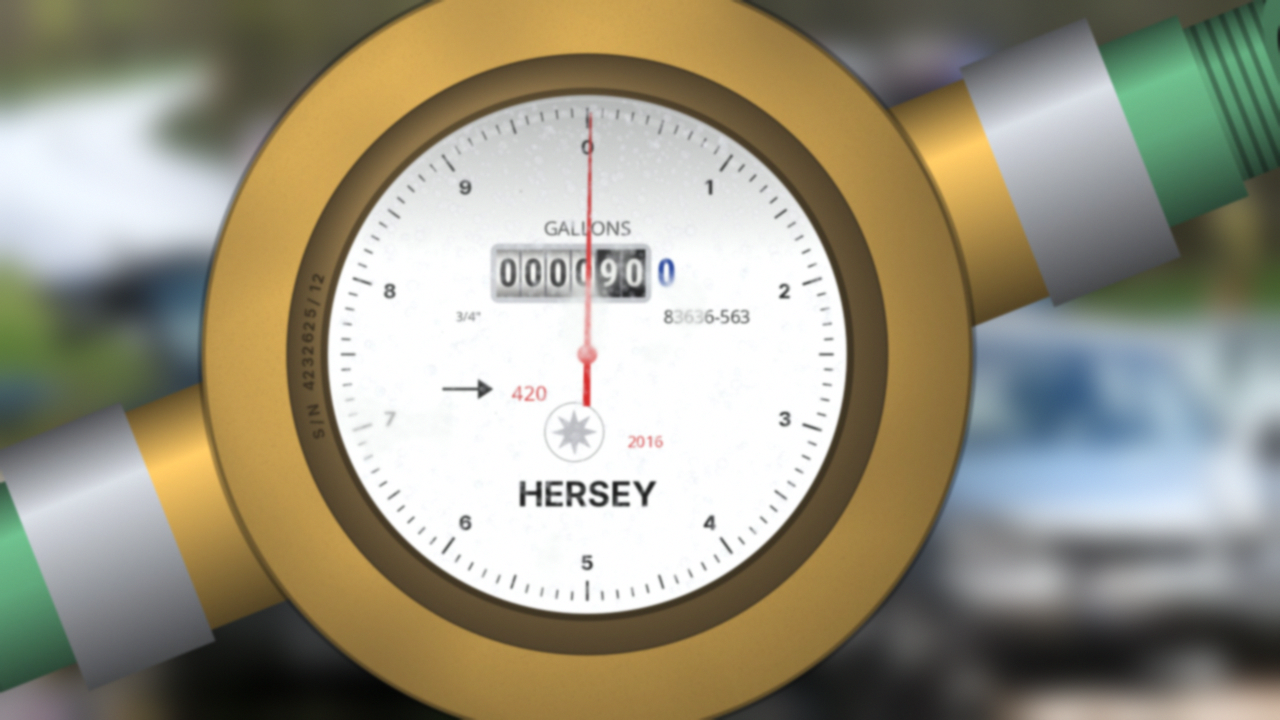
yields 900.0 gal
